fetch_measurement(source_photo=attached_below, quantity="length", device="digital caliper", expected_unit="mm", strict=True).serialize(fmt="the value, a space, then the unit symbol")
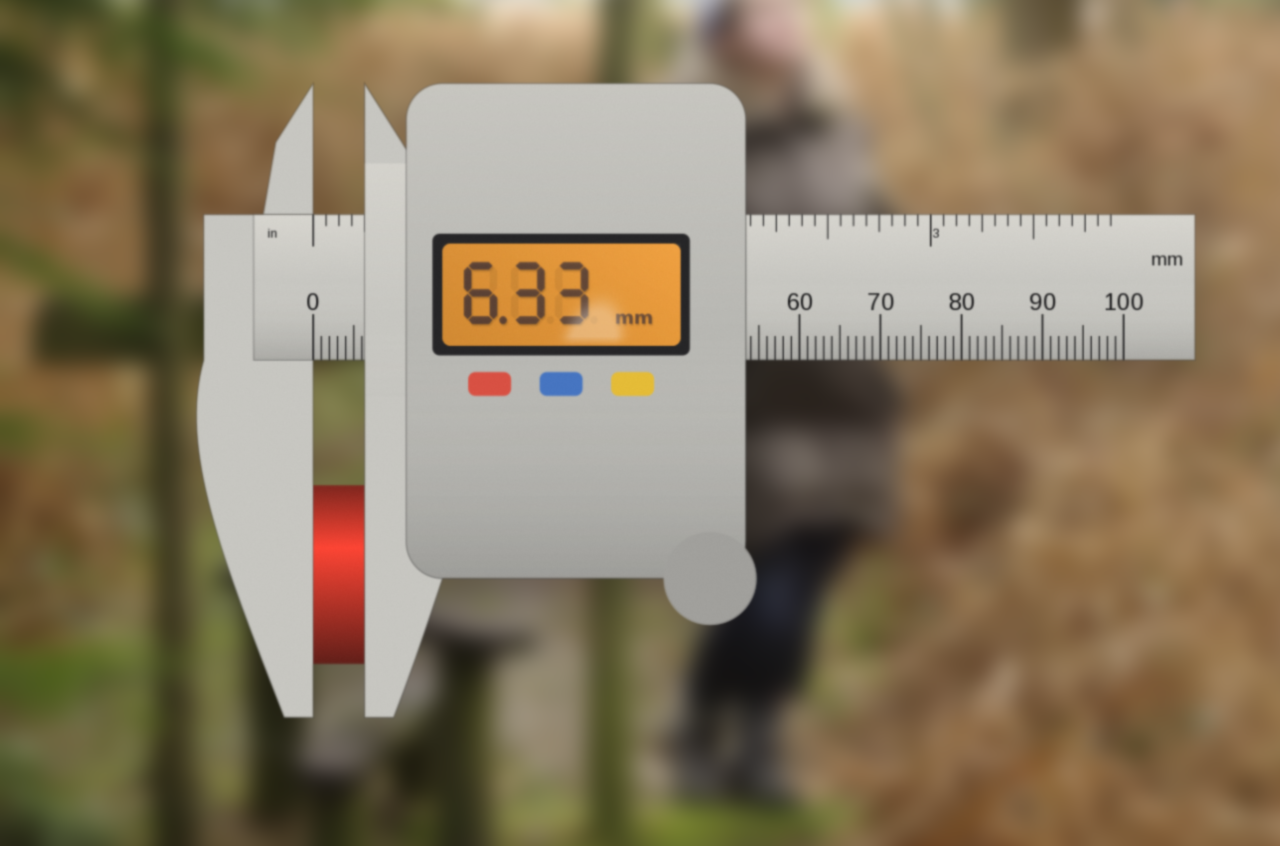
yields 6.33 mm
